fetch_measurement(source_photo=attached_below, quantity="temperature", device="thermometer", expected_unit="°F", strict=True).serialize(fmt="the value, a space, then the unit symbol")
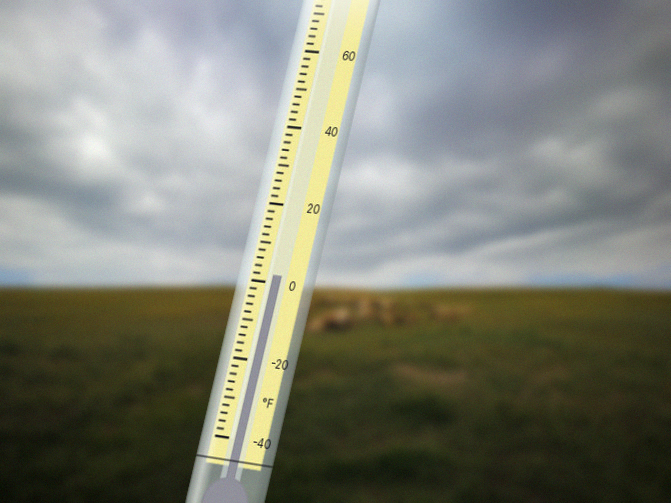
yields 2 °F
